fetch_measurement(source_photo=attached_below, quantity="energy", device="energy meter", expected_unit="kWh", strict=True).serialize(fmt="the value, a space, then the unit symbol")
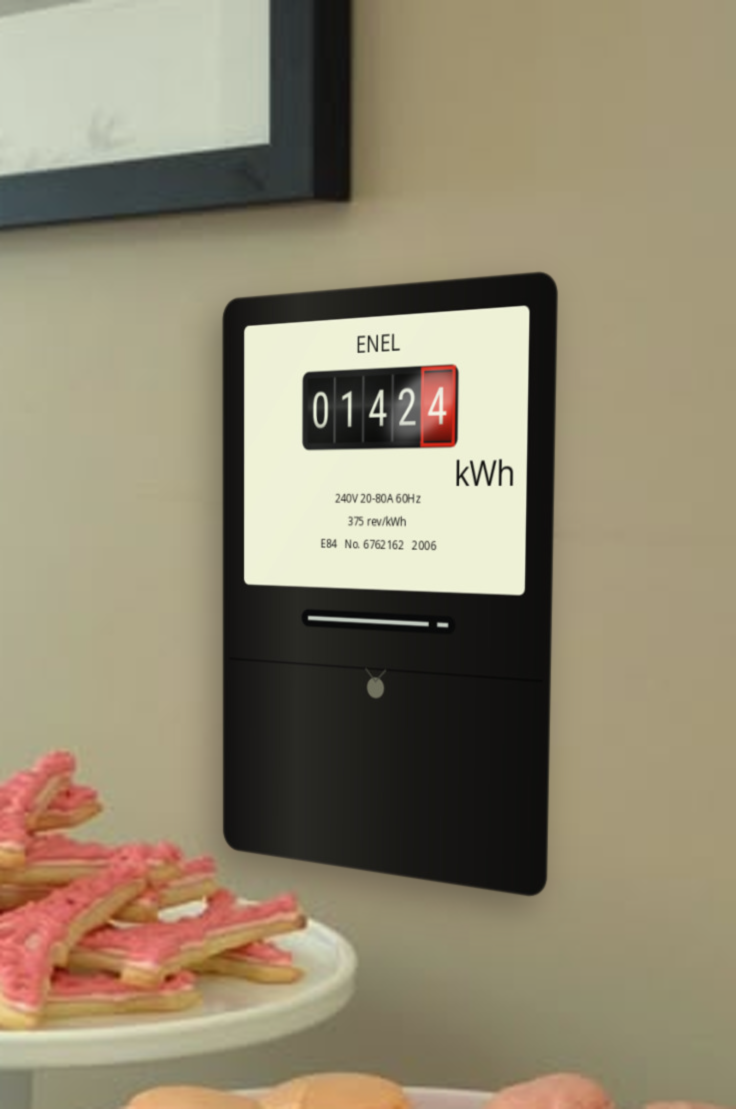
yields 142.4 kWh
